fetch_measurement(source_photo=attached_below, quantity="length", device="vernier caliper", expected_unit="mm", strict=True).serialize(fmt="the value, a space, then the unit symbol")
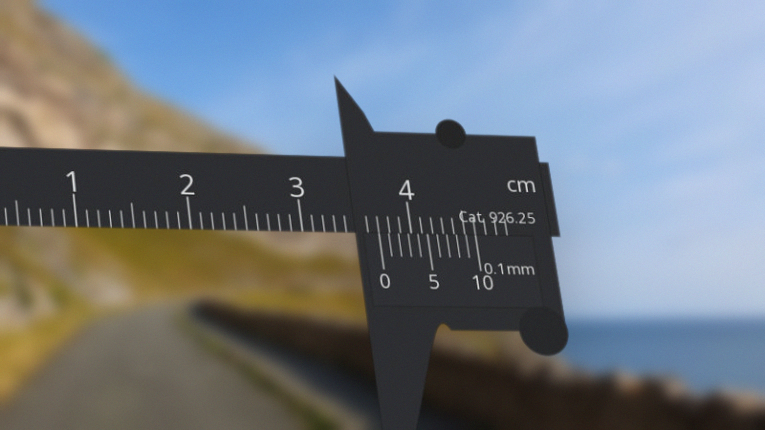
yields 37.0 mm
